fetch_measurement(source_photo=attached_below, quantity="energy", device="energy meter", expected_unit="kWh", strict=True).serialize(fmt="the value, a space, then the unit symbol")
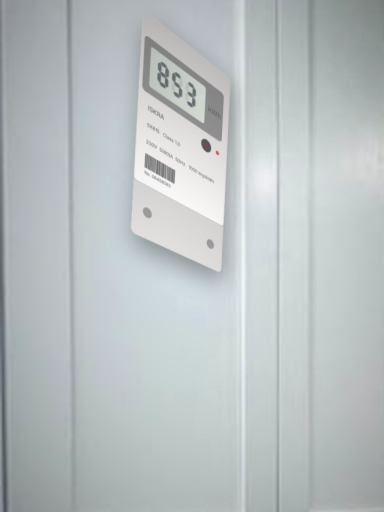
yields 853 kWh
